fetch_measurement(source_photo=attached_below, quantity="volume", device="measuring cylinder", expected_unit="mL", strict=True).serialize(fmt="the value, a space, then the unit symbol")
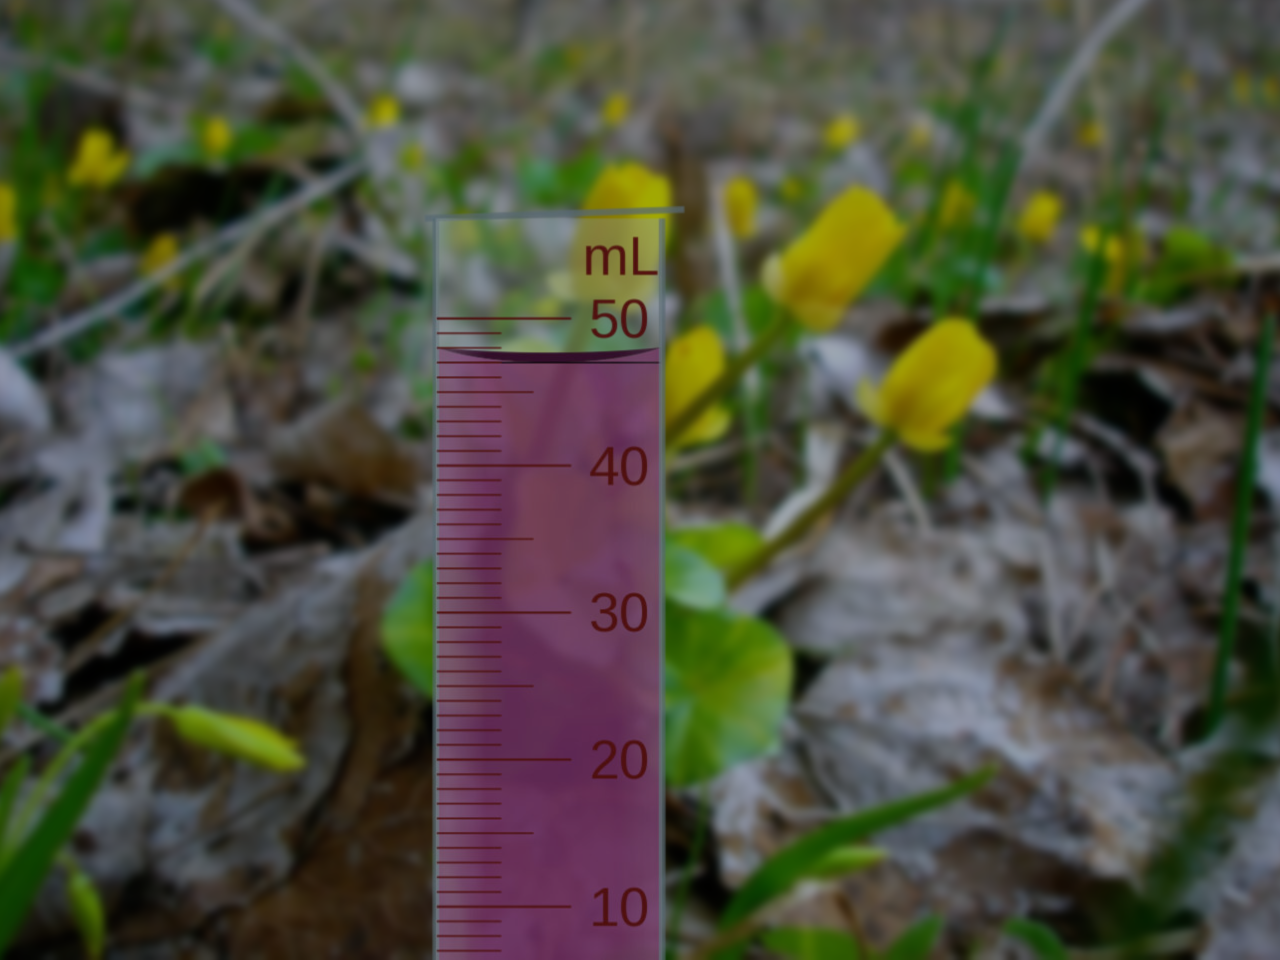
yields 47 mL
